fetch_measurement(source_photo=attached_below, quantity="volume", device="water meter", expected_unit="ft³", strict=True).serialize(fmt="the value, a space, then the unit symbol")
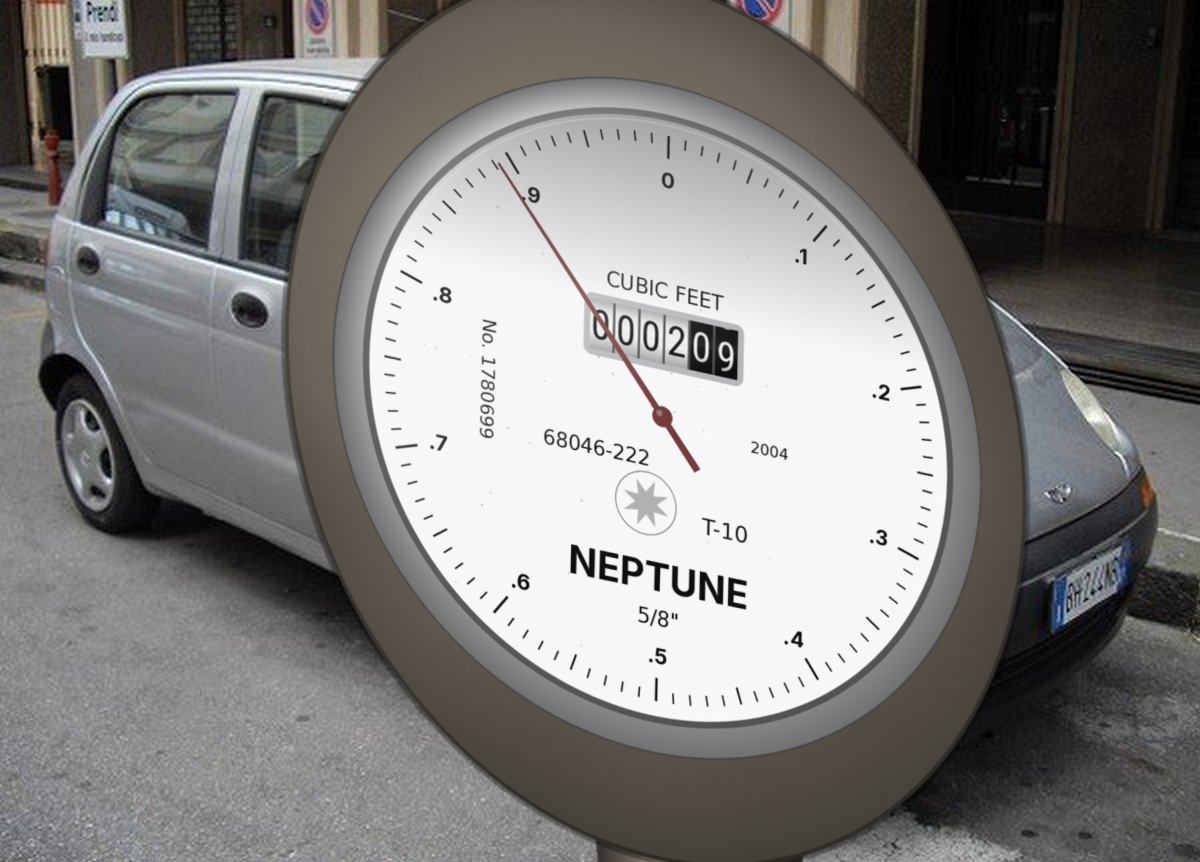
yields 208.89 ft³
